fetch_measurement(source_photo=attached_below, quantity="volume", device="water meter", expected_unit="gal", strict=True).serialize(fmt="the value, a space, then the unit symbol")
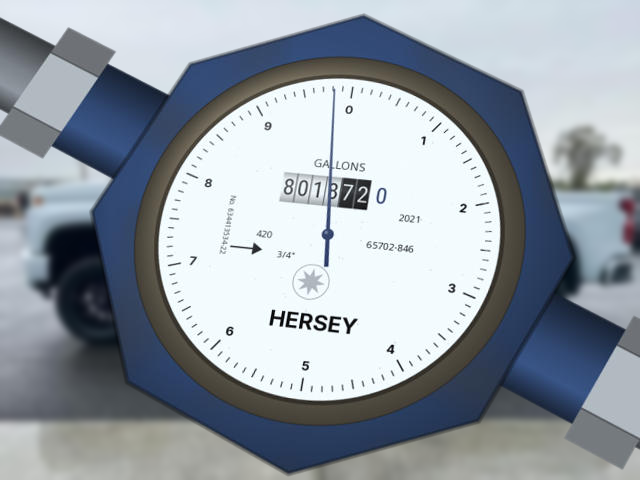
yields 8018719.8 gal
